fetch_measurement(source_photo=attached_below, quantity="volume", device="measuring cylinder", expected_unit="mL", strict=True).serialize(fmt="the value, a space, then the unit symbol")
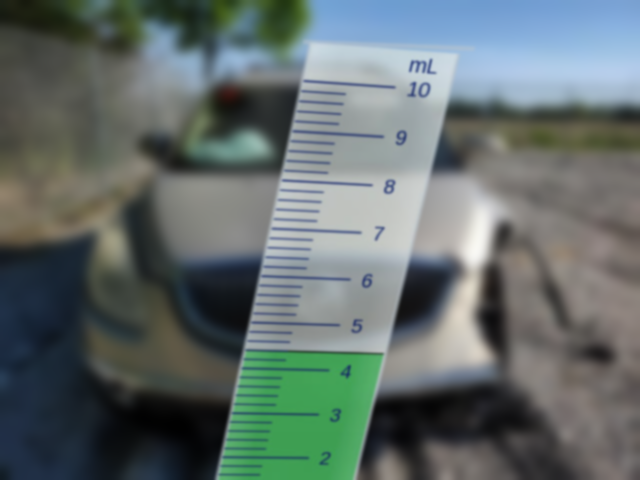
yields 4.4 mL
